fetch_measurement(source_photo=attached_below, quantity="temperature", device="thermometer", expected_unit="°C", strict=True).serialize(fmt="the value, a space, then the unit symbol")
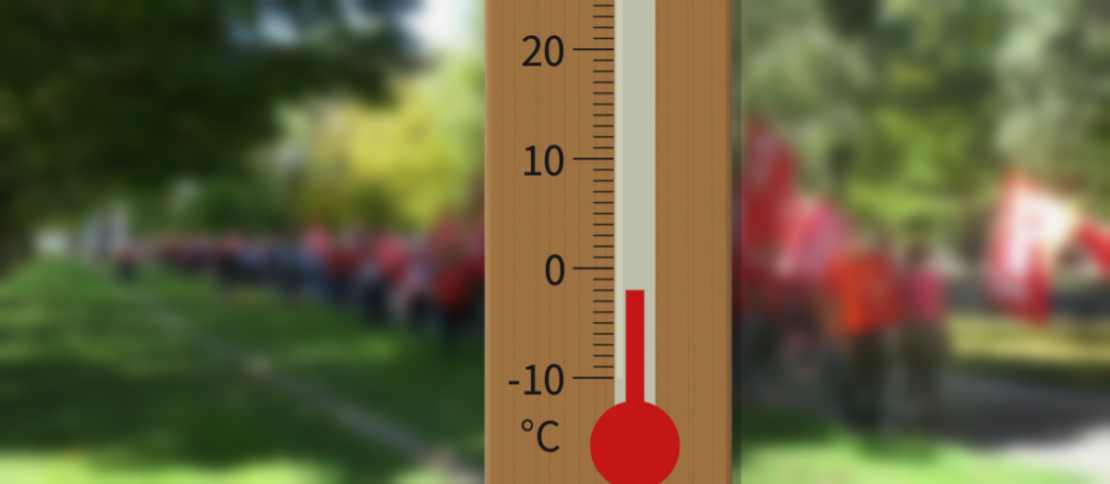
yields -2 °C
